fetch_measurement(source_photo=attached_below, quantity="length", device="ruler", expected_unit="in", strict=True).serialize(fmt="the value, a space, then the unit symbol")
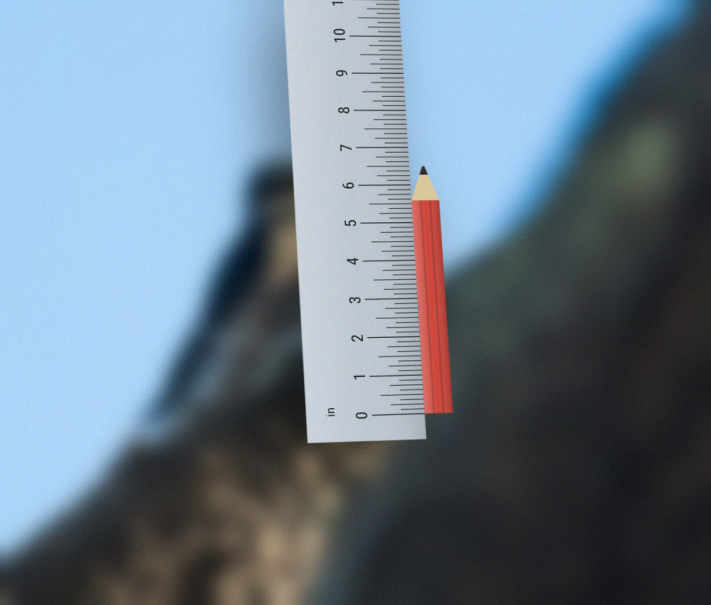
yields 6.5 in
